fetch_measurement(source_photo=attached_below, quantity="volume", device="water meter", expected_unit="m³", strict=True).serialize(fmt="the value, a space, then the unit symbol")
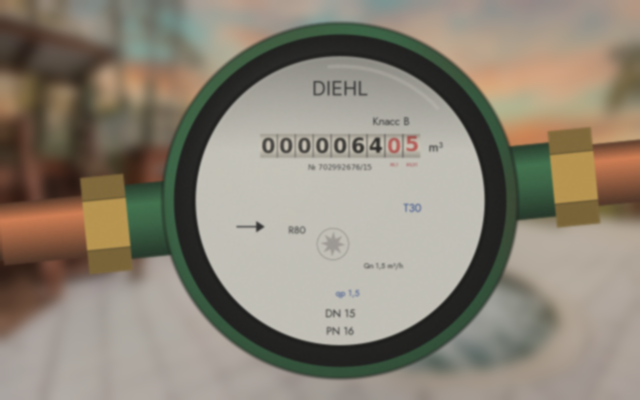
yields 64.05 m³
